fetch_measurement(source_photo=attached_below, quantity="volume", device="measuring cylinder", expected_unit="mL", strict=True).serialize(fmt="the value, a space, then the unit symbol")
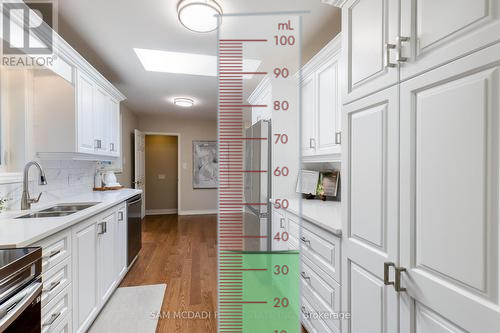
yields 35 mL
